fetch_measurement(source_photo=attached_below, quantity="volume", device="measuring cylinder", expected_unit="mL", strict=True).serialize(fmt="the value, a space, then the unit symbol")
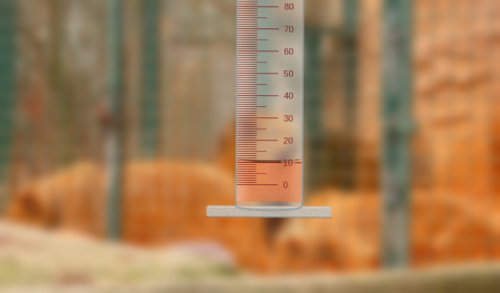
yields 10 mL
